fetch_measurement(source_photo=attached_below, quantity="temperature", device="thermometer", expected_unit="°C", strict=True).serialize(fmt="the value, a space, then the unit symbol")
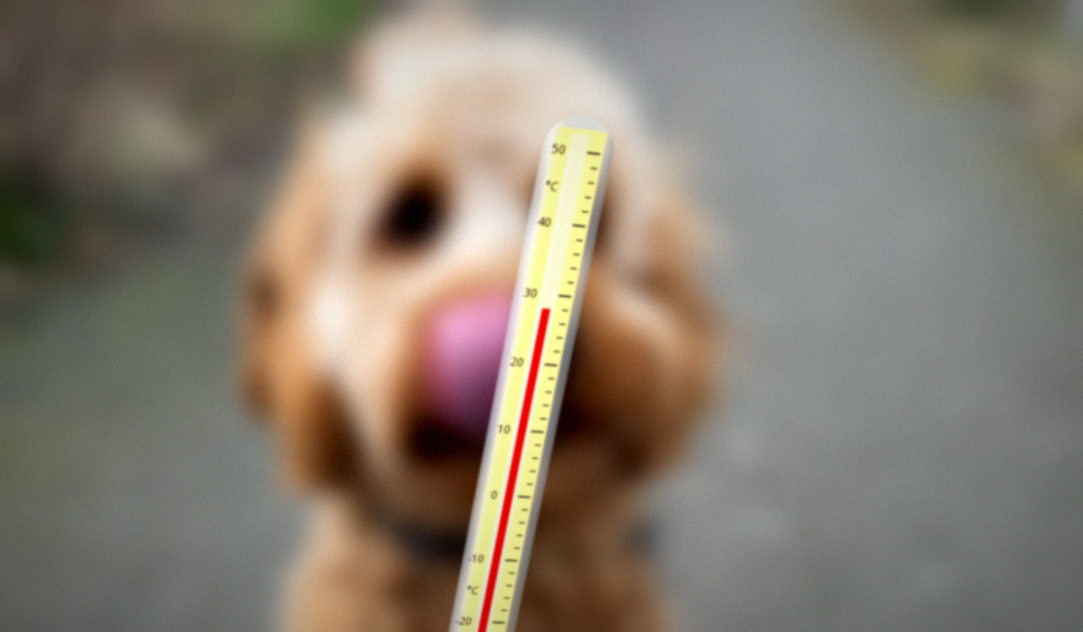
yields 28 °C
